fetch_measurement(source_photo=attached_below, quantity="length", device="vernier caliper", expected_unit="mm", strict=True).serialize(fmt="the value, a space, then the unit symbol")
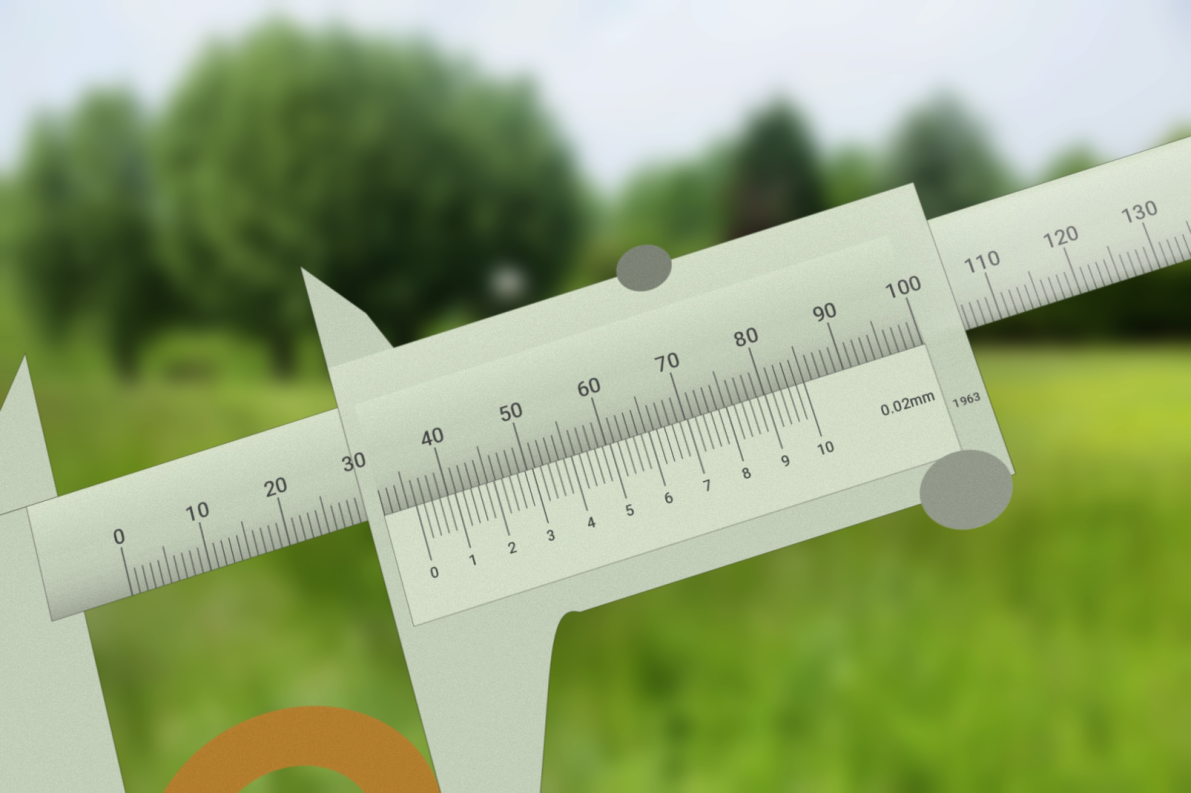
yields 36.0 mm
